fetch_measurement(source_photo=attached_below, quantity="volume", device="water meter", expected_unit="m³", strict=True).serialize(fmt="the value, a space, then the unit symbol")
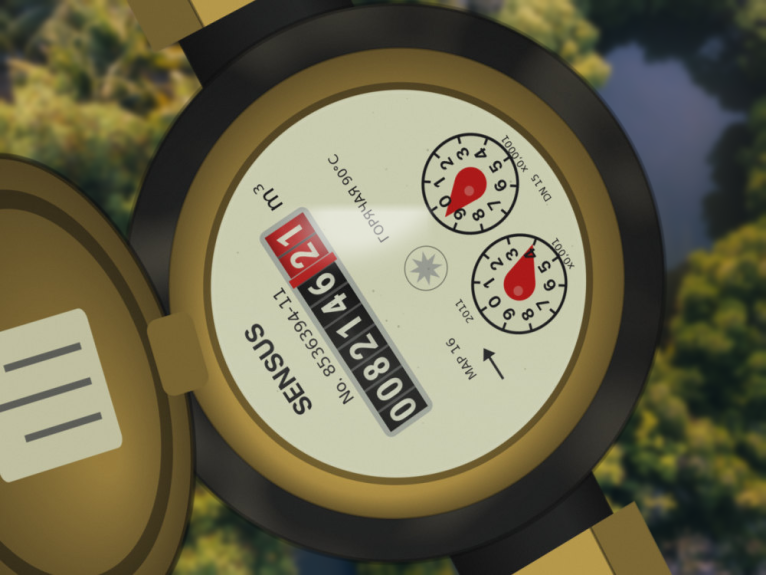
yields 82146.2139 m³
